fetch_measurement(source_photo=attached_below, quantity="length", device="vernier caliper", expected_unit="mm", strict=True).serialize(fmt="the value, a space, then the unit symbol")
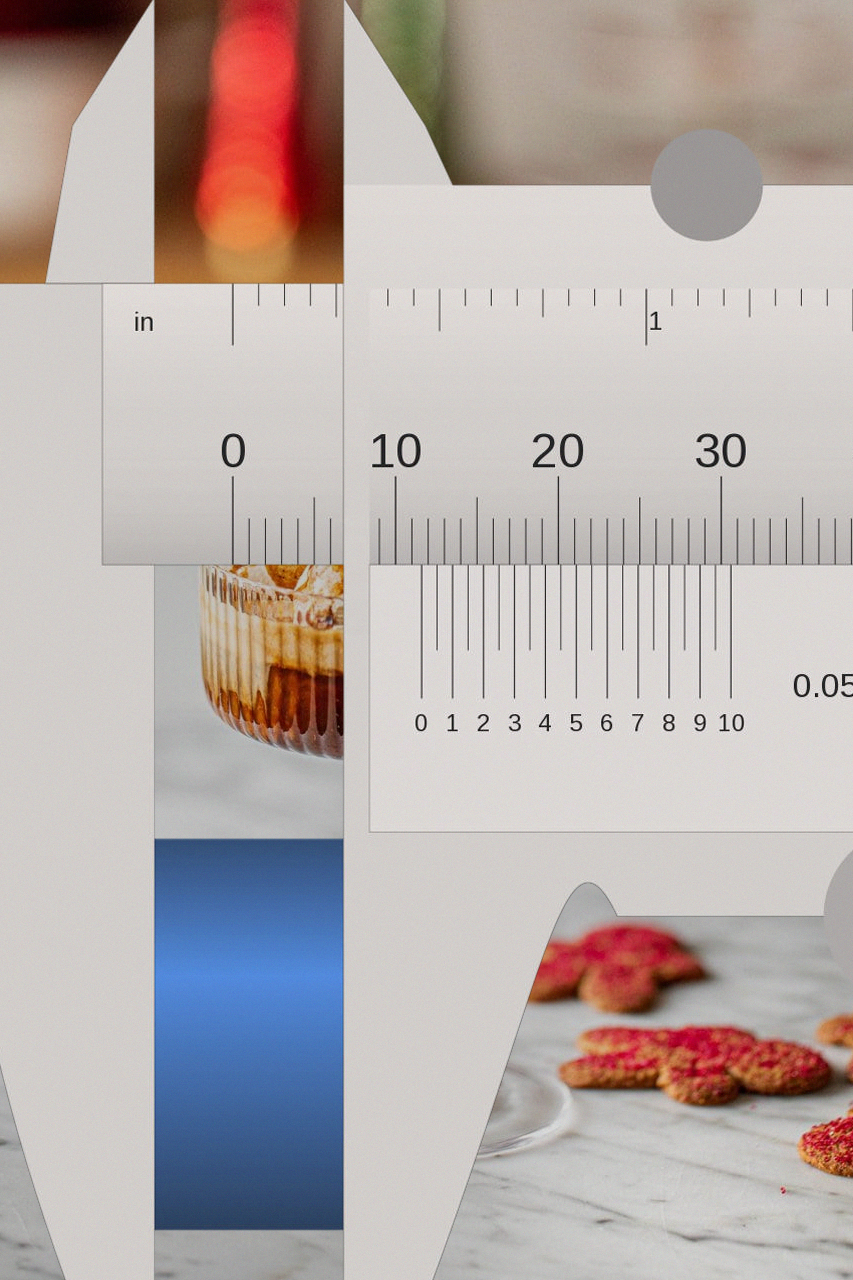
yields 11.6 mm
